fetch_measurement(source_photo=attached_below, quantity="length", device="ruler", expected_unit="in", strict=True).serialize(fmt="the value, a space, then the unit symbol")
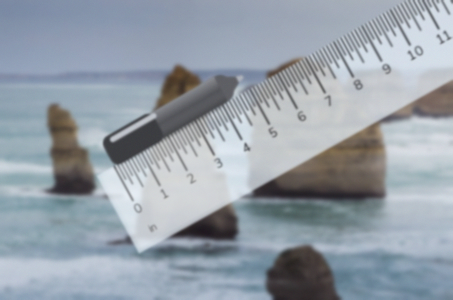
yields 5 in
